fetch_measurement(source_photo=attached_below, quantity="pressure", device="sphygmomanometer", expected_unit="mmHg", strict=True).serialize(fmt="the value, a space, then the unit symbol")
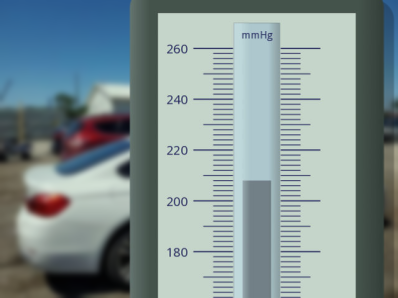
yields 208 mmHg
